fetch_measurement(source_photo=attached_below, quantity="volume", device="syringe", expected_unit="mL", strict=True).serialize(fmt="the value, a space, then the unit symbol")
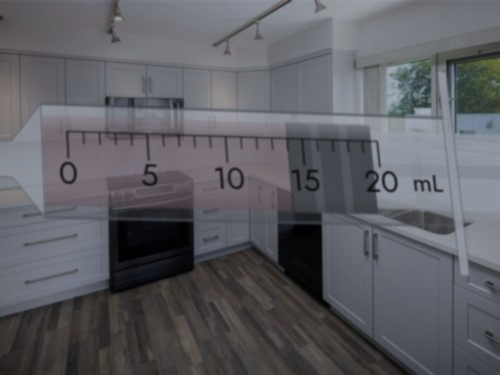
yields 14 mL
